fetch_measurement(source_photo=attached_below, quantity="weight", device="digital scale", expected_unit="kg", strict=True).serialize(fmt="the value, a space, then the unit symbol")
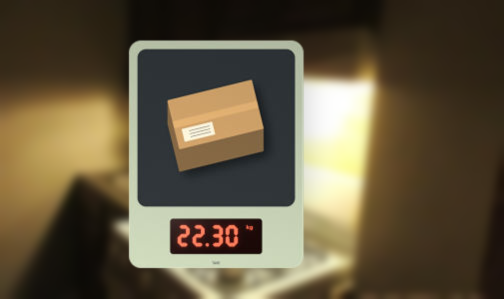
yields 22.30 kg
